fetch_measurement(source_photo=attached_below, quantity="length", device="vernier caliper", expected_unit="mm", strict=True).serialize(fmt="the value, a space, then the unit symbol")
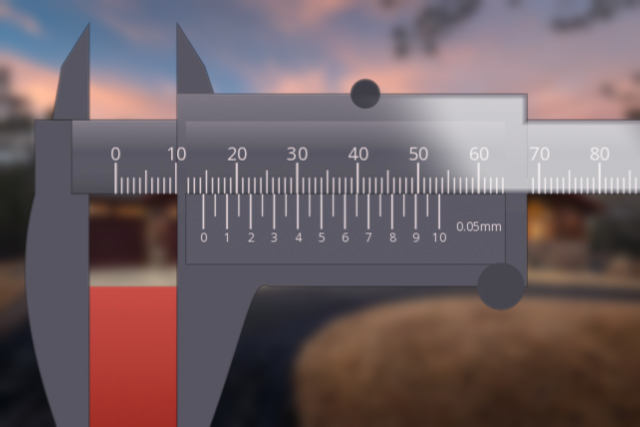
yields 14.5 mm
